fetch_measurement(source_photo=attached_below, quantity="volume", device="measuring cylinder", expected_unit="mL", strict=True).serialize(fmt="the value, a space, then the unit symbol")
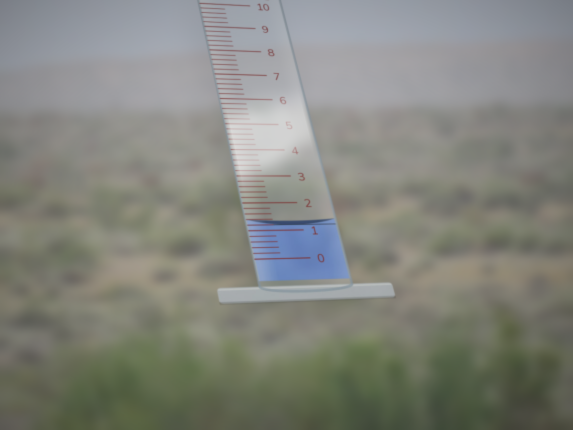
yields 1.2 mL
